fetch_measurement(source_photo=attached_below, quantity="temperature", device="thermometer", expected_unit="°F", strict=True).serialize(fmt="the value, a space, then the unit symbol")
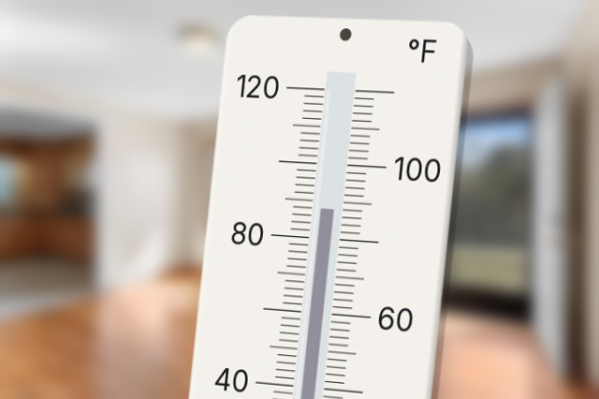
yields 88 °F
